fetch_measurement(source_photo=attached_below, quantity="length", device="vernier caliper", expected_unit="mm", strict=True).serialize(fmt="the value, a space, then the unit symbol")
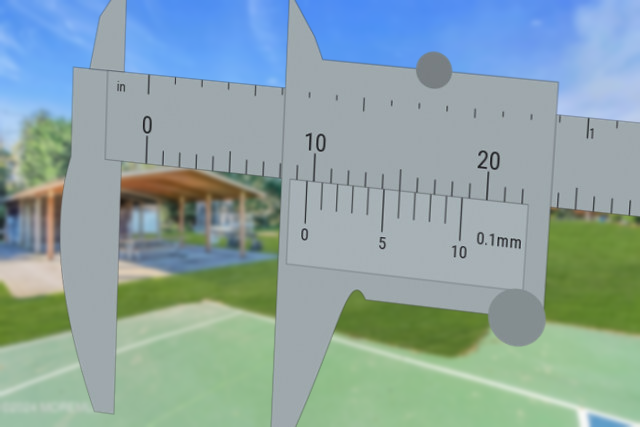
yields 9.6 mm
